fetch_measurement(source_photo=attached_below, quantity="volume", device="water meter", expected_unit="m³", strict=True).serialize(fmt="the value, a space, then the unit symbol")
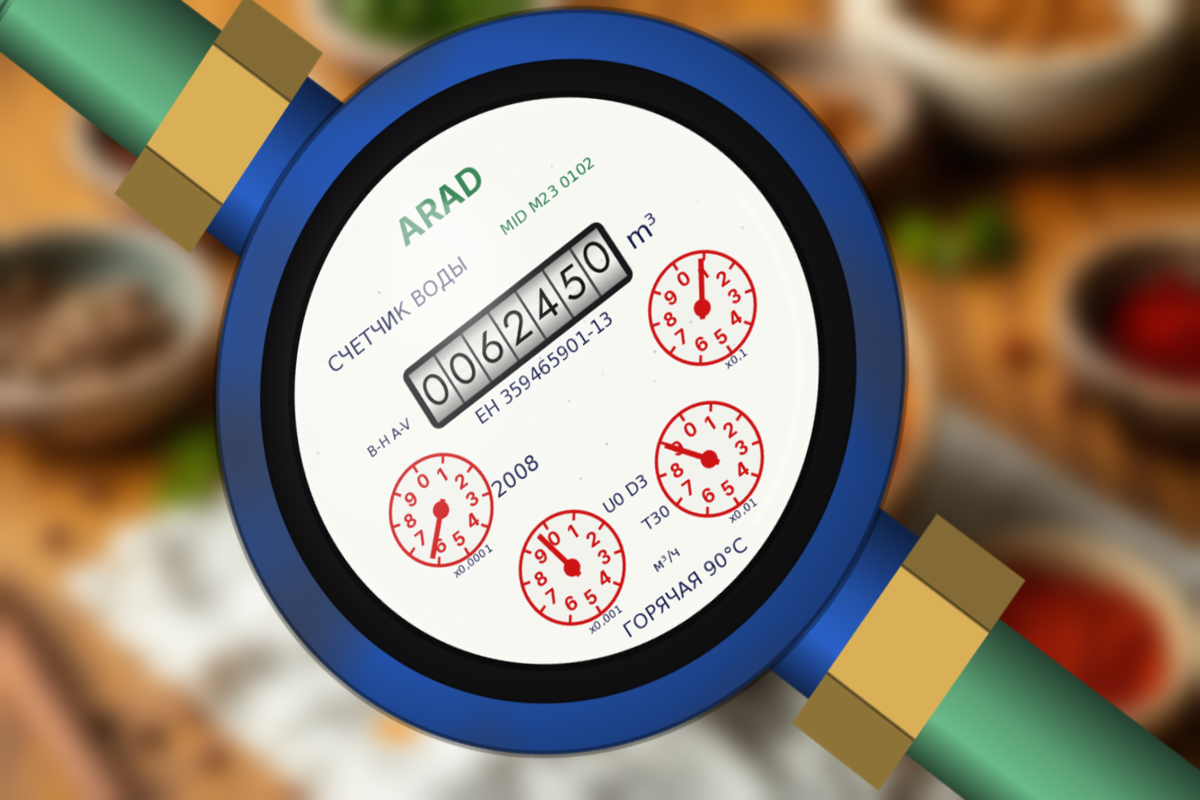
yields 62450.0896 m³
